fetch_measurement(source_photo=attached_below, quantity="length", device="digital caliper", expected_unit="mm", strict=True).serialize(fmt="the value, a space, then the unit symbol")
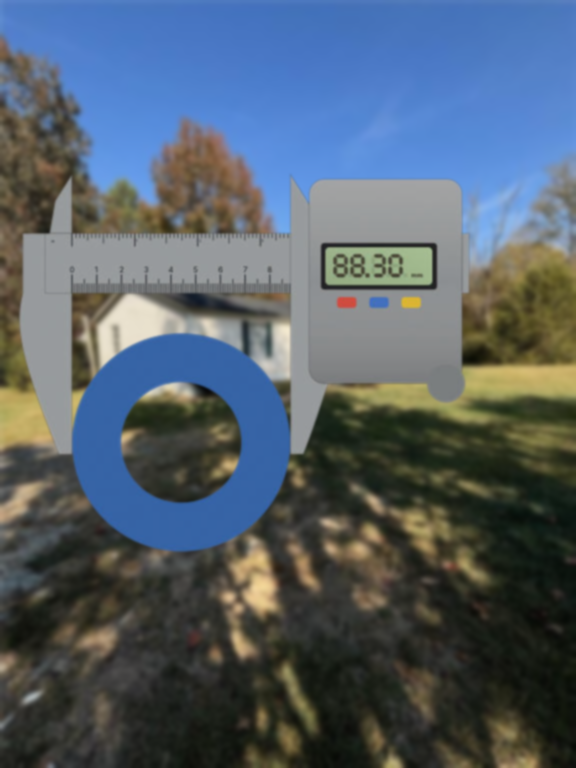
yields 88.30 mm
